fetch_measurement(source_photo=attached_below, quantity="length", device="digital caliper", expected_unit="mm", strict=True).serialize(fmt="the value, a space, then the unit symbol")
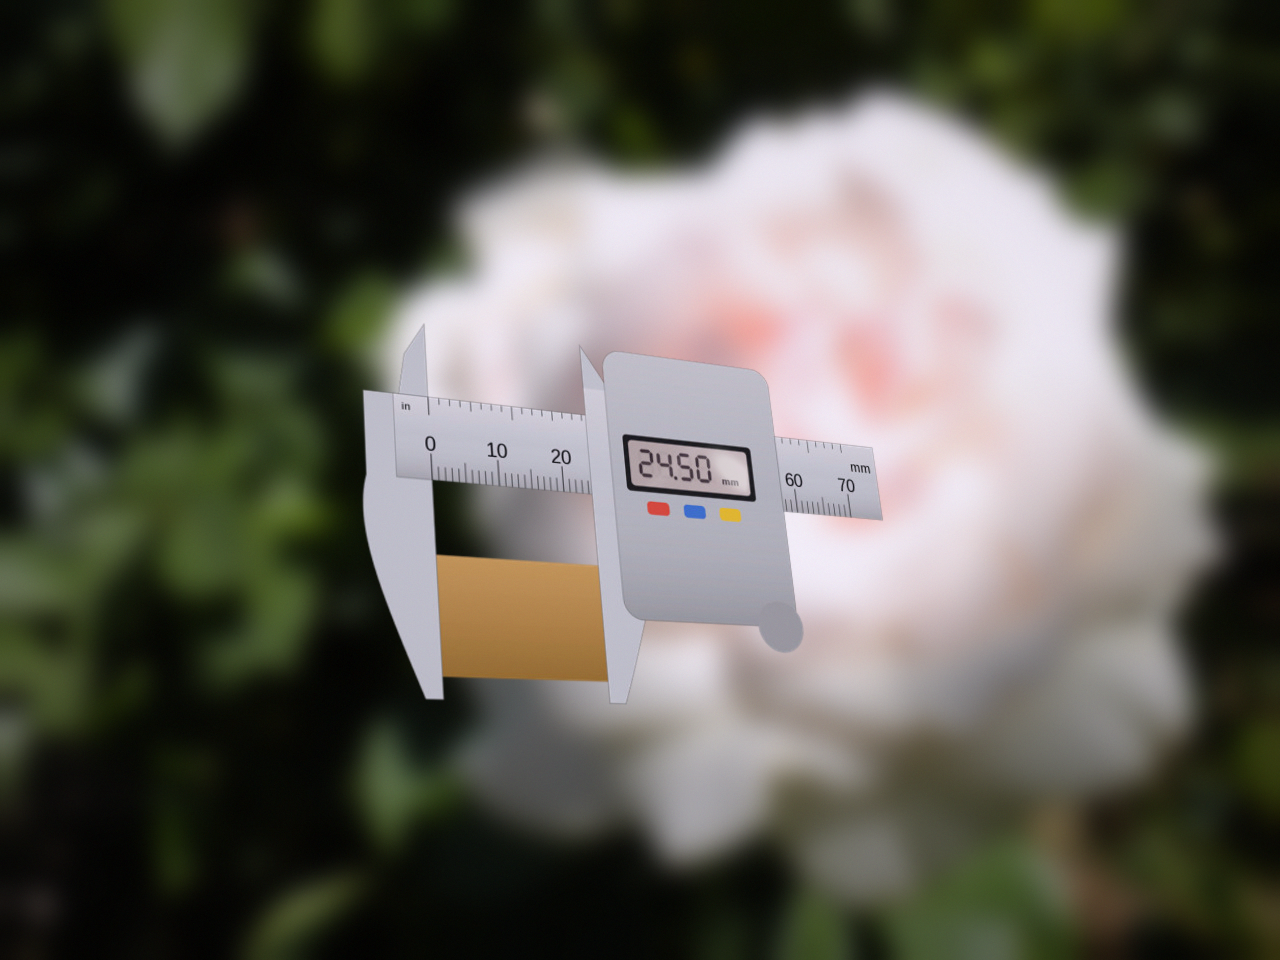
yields 24.50 mm
